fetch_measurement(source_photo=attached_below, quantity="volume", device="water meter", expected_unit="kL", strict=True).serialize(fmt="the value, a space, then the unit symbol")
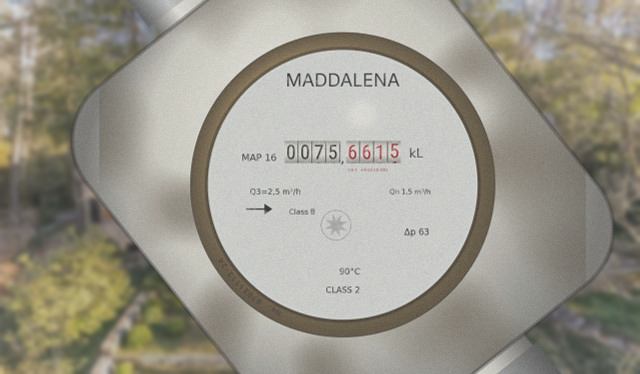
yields 75.6615 kL
